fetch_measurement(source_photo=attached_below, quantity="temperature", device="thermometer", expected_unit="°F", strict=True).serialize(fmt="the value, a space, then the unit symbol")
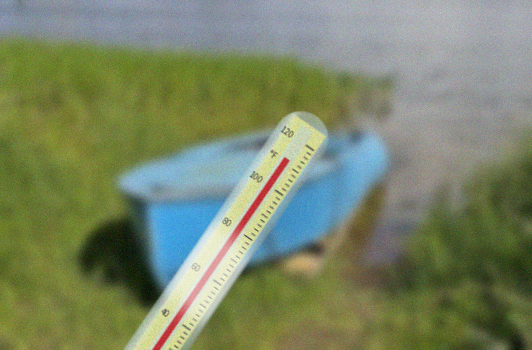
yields 112 °F
